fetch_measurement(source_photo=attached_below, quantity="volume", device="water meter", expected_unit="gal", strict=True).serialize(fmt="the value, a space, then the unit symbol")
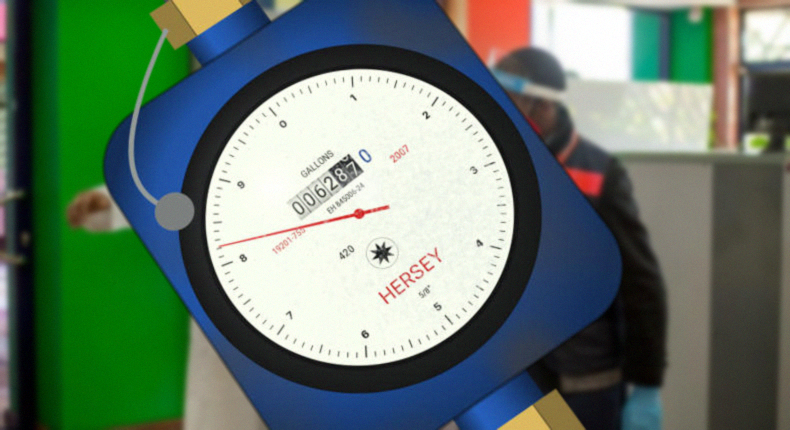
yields 62868.2 gal
